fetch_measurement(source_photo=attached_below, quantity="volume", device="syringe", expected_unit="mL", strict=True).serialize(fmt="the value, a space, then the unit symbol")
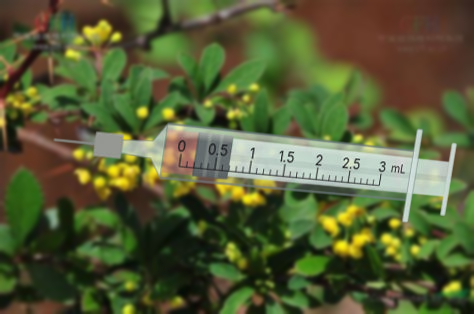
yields 0.2 mL
